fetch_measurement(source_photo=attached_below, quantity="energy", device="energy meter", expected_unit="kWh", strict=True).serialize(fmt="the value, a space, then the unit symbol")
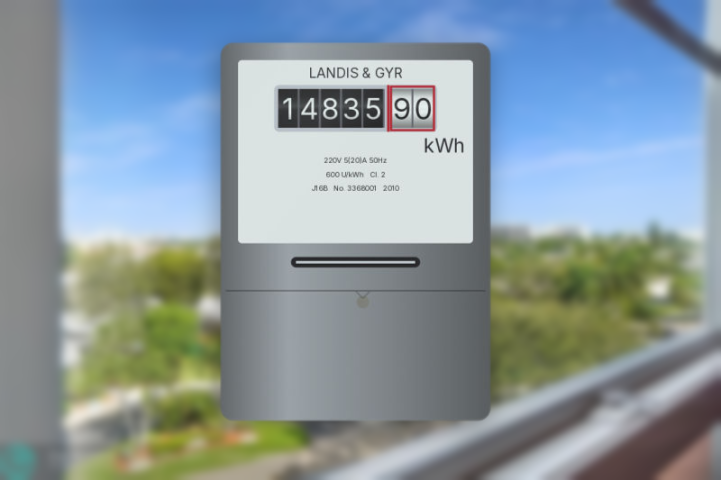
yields 14835.90 kWh
